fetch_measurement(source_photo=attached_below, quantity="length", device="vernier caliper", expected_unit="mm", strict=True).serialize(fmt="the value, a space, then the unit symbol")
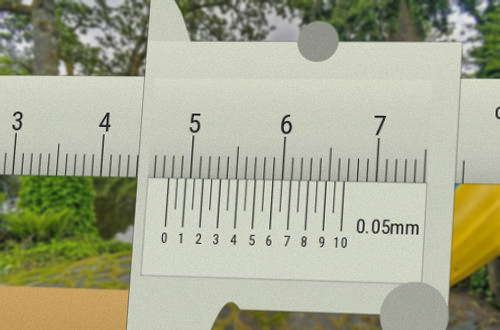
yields 47.6 mm
